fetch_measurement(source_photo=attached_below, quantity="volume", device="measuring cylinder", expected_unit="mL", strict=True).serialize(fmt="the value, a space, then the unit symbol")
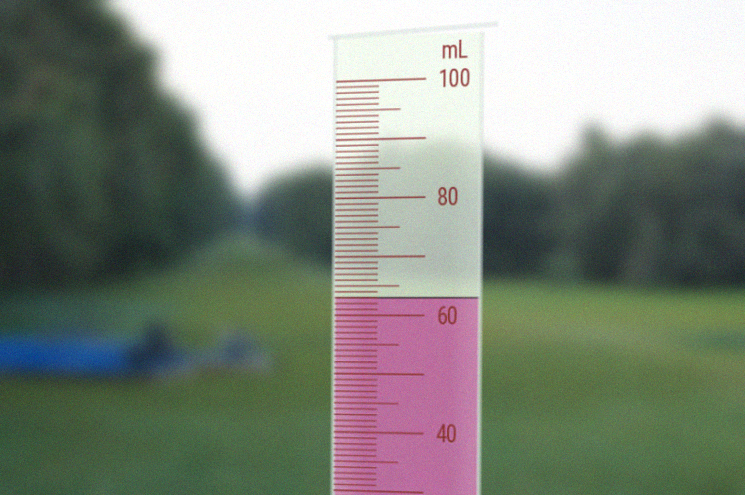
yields 63 mL
